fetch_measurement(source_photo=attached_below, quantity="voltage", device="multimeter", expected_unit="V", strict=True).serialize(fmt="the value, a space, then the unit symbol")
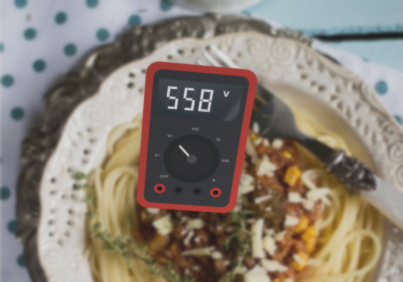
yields 558 V
